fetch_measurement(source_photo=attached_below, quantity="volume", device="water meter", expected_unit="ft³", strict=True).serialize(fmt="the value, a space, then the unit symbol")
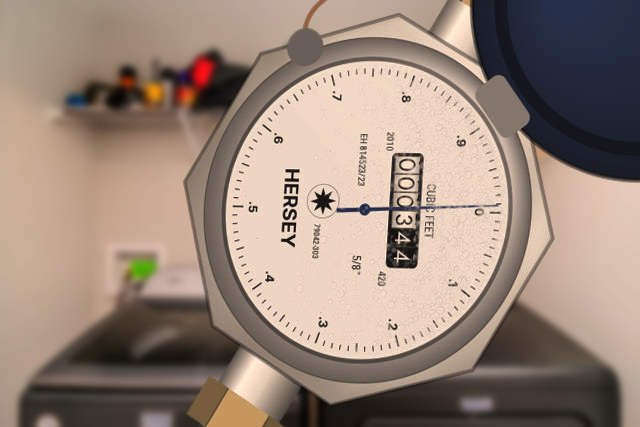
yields 343.99 ft³
